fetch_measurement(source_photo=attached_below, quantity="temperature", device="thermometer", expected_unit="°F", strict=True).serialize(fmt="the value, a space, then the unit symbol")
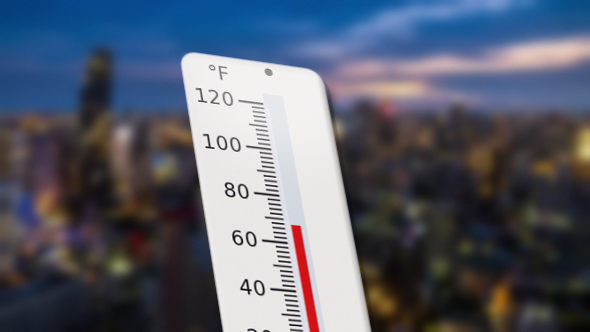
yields 68 °F
